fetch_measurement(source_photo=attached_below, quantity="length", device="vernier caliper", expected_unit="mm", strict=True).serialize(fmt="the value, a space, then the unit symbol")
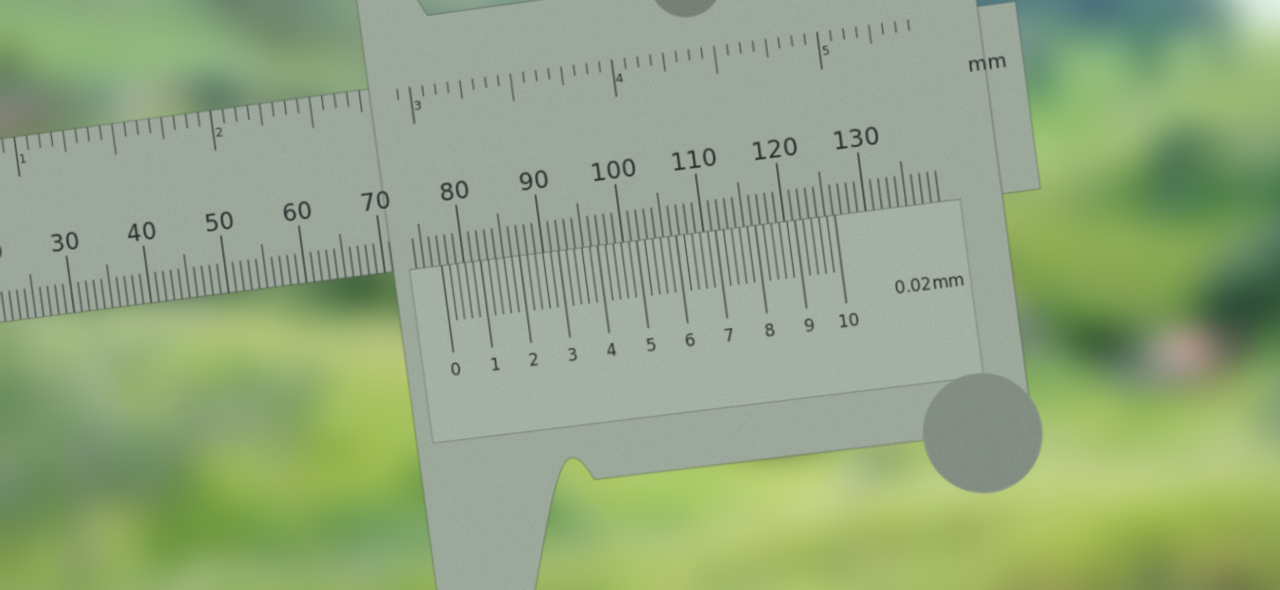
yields 77.2 mm
